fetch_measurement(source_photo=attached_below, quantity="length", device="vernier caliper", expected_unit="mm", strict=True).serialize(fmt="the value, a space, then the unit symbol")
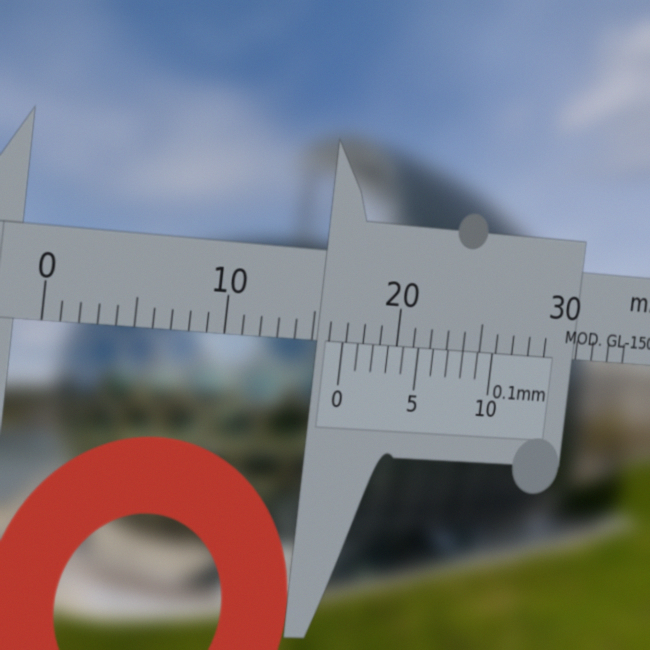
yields 16.8 mm
